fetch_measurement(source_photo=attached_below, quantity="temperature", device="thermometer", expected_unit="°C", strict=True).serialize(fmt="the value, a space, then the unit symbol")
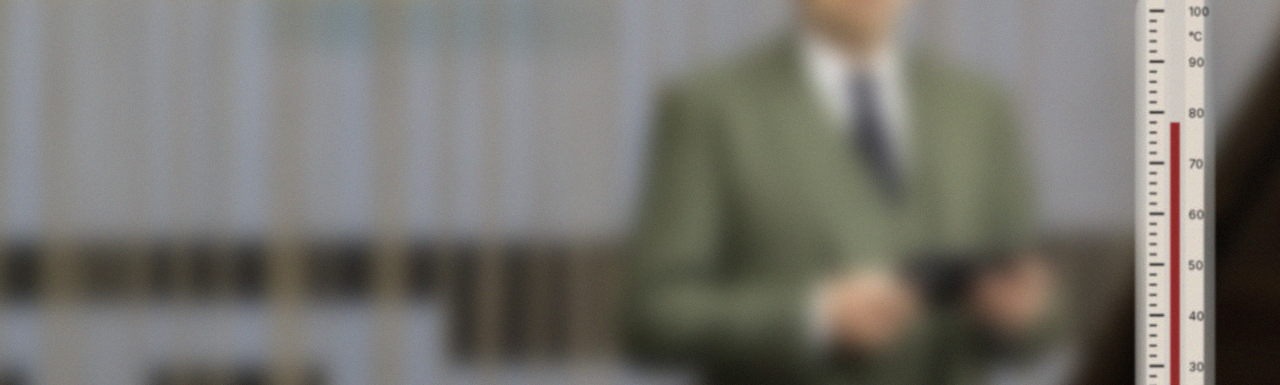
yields 78 °C
